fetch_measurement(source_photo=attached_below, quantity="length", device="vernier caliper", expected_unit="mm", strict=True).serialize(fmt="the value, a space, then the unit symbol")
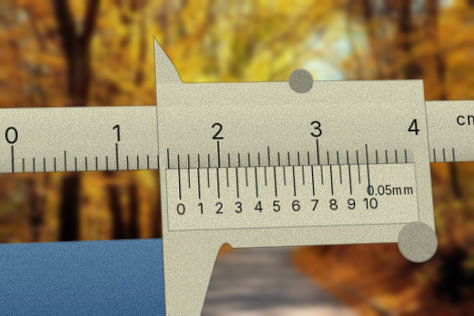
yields 16.0 mm
